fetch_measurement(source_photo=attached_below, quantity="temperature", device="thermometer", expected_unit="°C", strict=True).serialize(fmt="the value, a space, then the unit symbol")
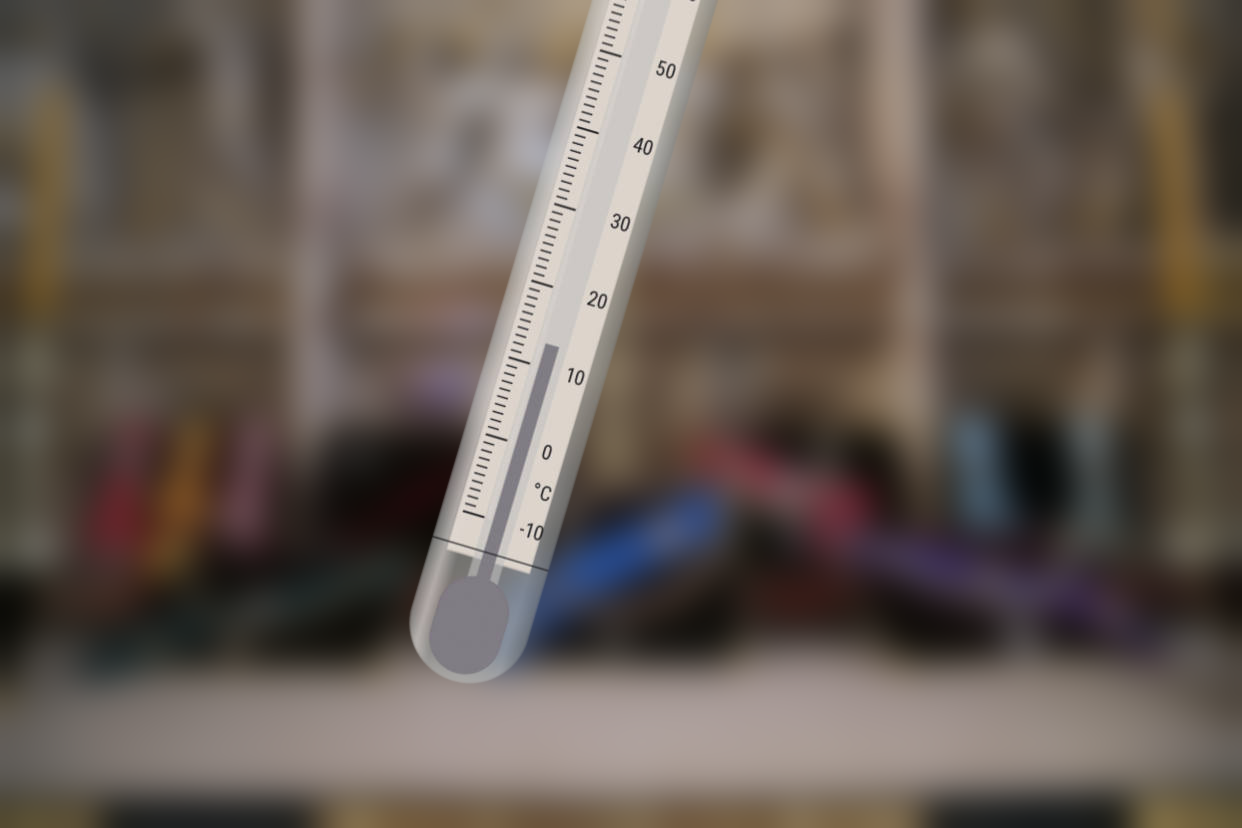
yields 13 °C
